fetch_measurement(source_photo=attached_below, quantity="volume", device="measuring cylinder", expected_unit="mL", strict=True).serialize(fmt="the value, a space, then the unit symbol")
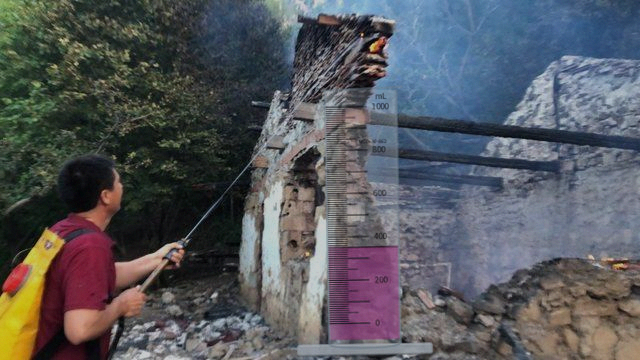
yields 350 mL
